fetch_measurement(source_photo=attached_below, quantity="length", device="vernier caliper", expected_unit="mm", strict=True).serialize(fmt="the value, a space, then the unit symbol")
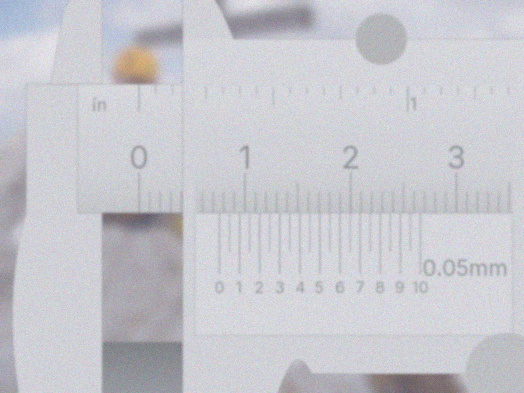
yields 7.6 mm
